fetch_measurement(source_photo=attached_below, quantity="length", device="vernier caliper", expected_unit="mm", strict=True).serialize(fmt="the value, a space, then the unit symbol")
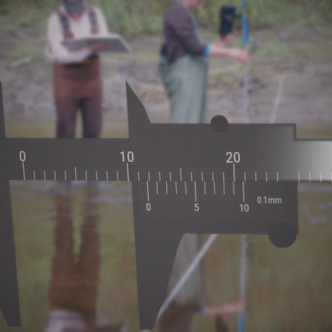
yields 11.8 mm
